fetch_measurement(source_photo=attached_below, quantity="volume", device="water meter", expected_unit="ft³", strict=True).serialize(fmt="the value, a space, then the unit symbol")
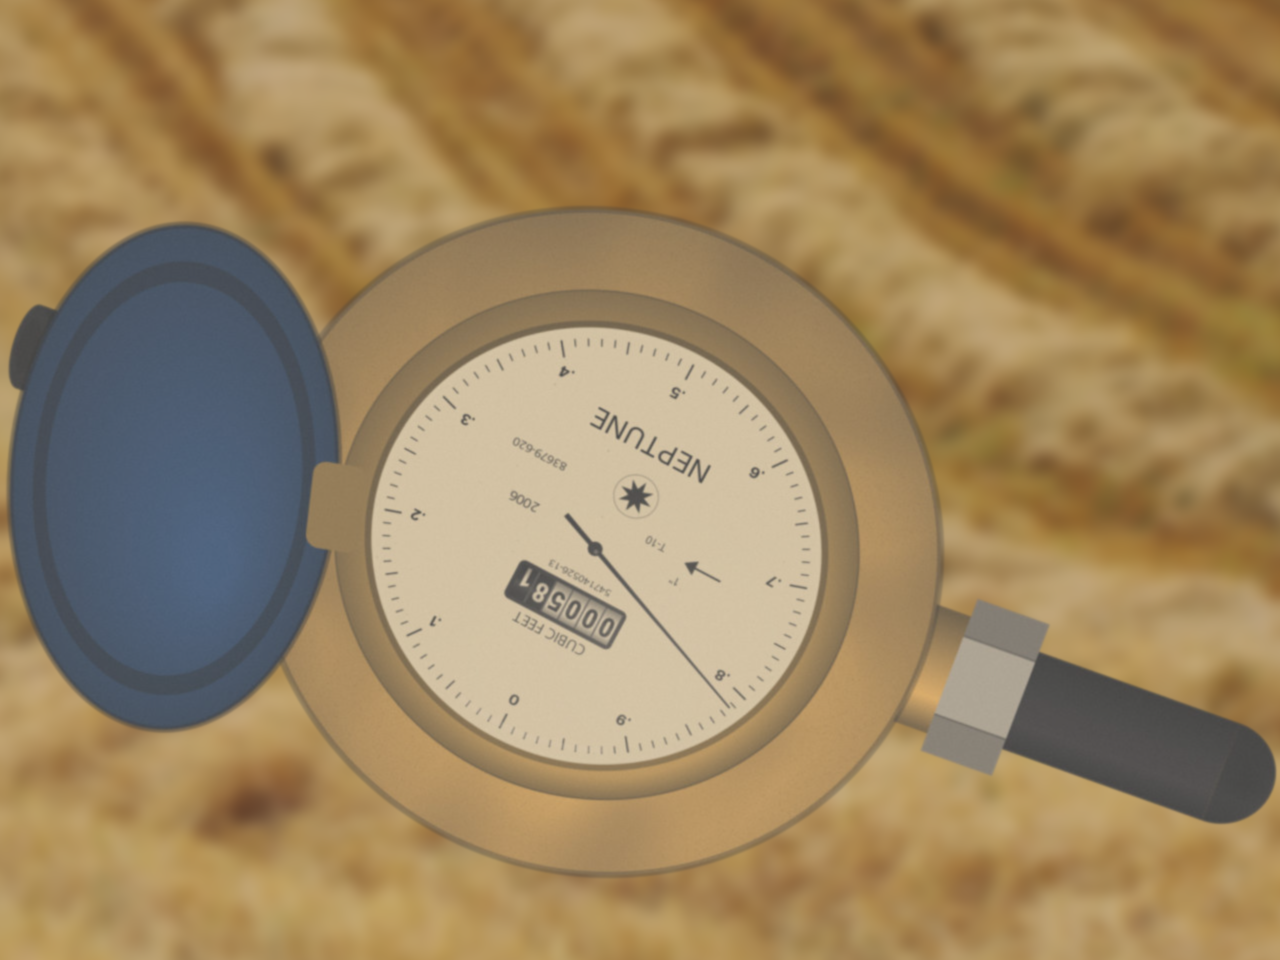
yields 580.81 ft³
